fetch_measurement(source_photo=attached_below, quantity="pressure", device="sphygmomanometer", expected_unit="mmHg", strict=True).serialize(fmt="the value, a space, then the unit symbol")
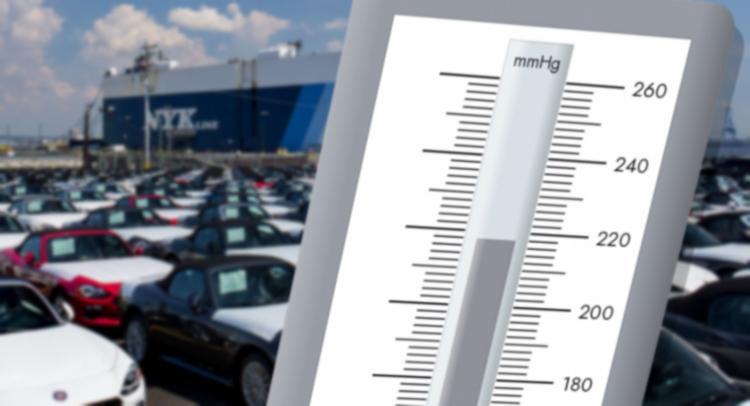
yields 218 mmHg
